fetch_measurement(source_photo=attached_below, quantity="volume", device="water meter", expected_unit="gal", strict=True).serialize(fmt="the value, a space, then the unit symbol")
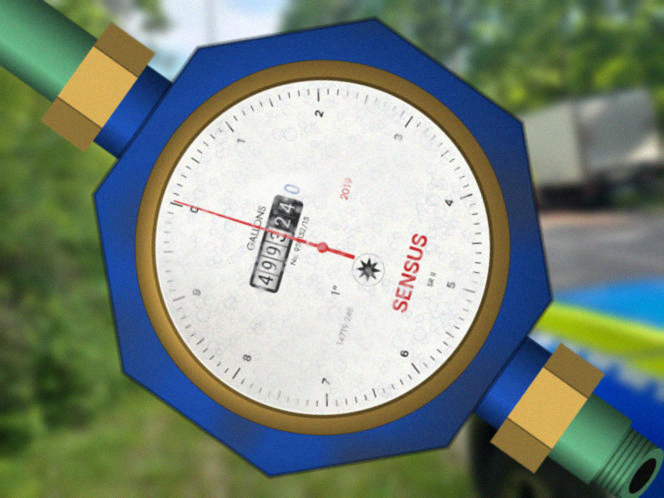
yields 4993240.0 gal
